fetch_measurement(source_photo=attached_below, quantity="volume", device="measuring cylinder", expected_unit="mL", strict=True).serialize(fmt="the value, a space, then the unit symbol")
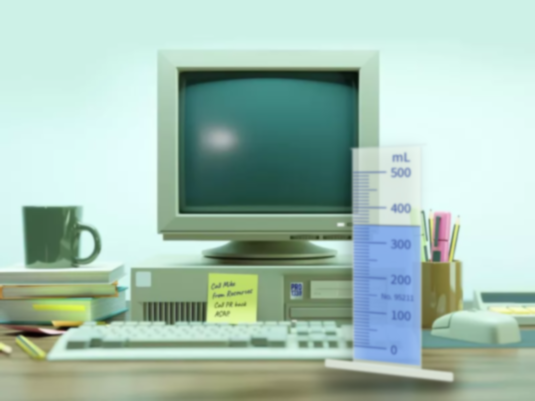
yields 350 mL
